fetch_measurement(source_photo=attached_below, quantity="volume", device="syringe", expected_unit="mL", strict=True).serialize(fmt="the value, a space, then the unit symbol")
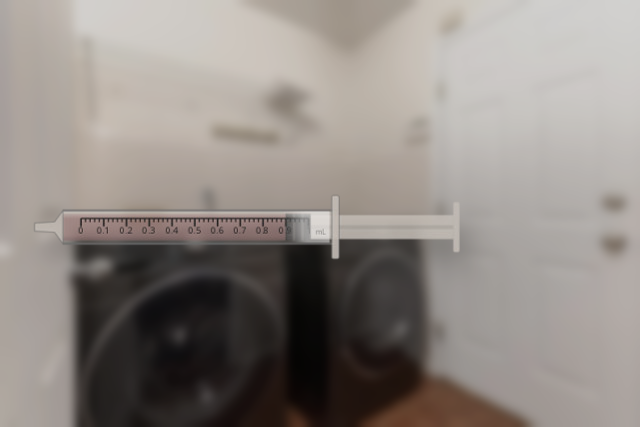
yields 0.9 mL
